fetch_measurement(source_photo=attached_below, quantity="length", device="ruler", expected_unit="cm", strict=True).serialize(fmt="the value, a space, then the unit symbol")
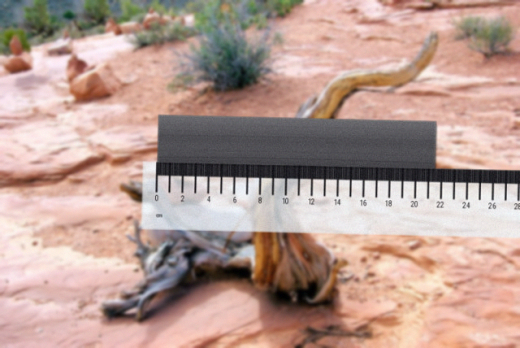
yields 21.5 cm
